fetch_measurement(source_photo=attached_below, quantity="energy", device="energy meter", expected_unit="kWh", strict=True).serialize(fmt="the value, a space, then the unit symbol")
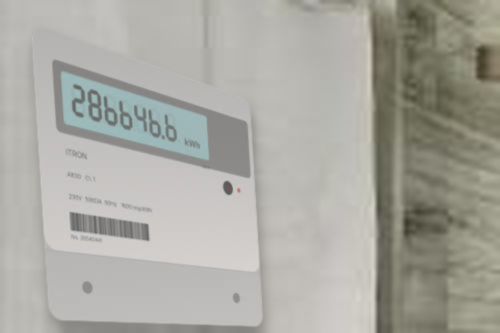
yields 286646.6 kWh
